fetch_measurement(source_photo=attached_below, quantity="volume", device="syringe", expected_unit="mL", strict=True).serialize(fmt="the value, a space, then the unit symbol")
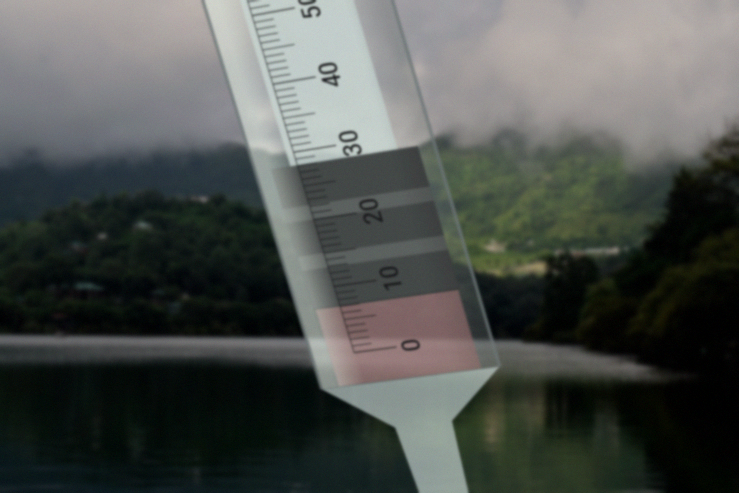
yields 7 mL
